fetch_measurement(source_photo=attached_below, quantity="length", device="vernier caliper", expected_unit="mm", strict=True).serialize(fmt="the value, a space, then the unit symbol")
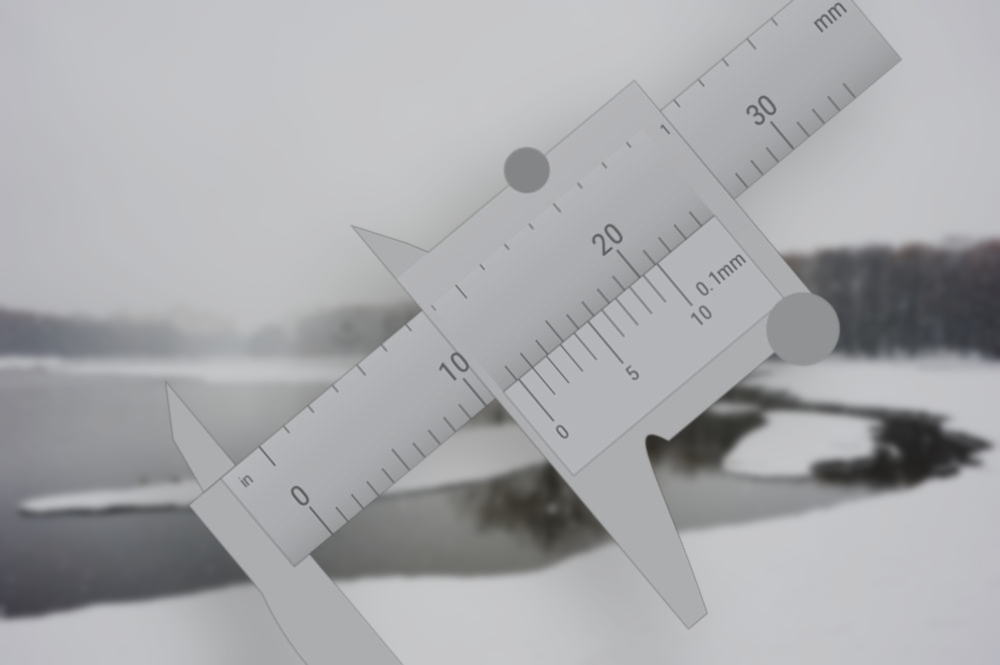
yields 12.1 mm
